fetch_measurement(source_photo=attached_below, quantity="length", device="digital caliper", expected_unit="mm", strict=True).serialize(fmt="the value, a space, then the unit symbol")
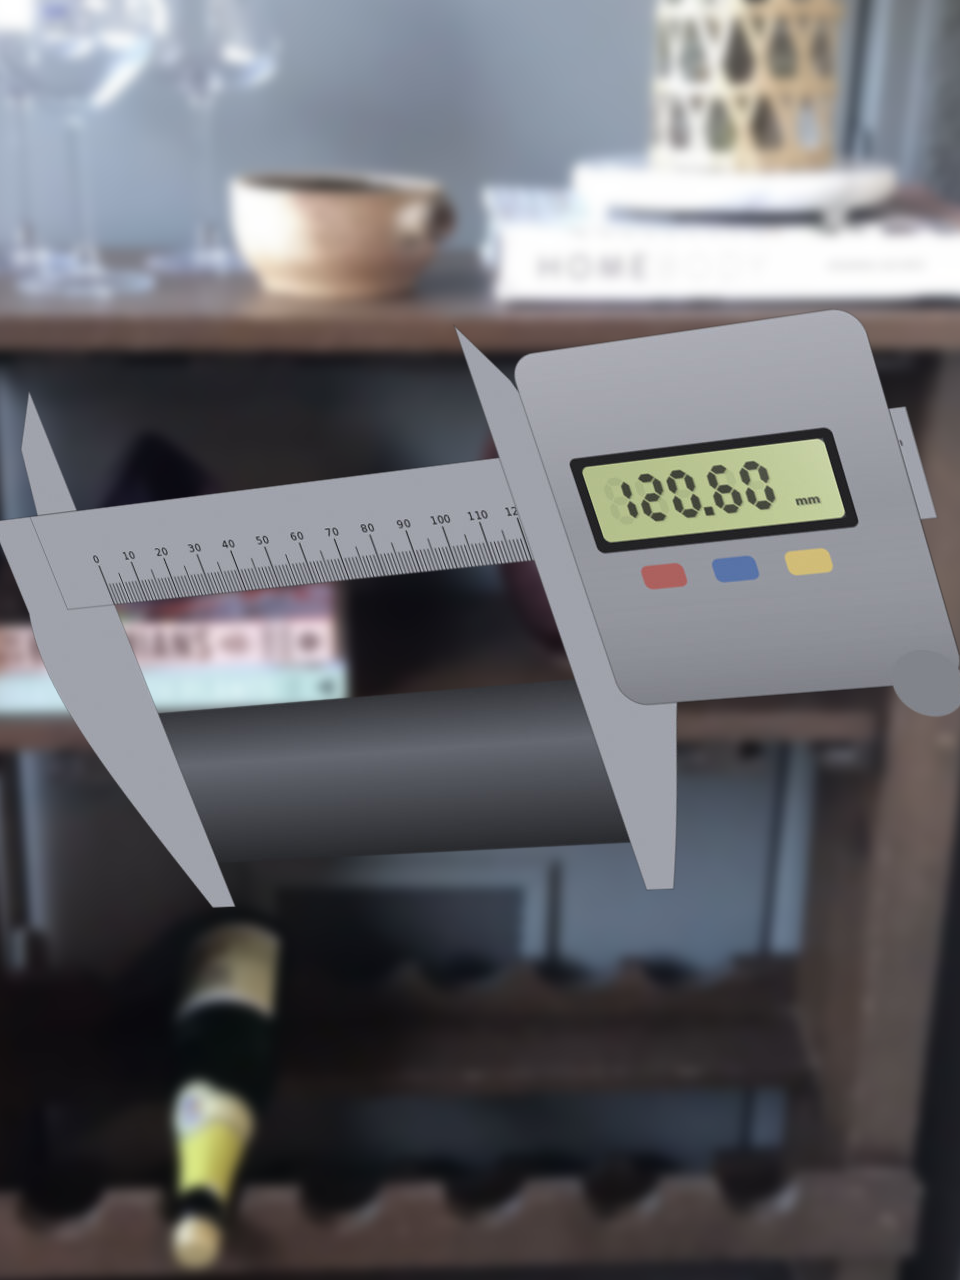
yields 120.60 mm
